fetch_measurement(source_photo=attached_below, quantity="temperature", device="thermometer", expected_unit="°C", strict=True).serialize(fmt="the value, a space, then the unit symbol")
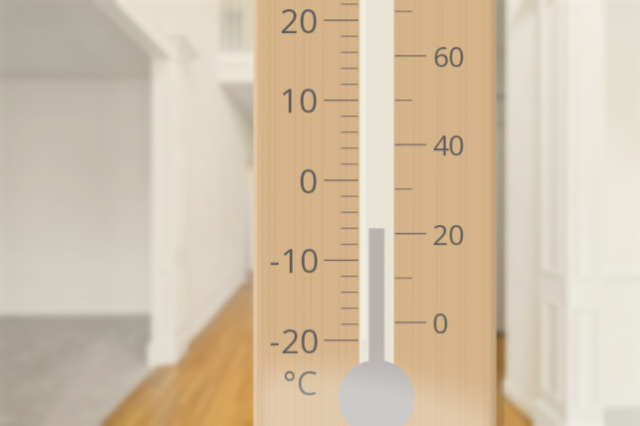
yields -6 °C
